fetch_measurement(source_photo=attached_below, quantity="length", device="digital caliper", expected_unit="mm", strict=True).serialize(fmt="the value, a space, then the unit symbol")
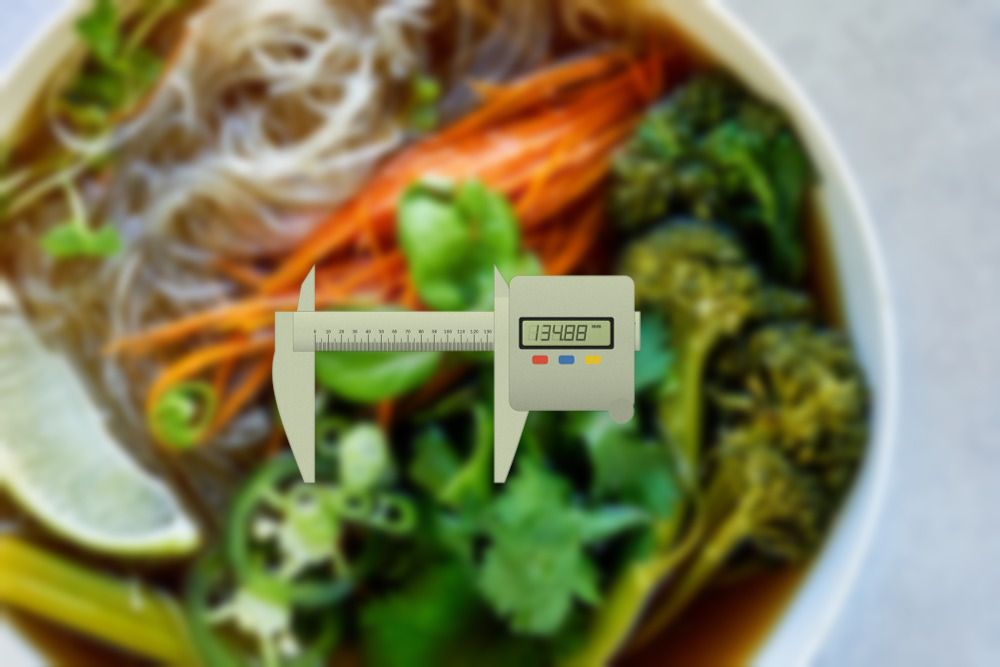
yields 134.88 mm
